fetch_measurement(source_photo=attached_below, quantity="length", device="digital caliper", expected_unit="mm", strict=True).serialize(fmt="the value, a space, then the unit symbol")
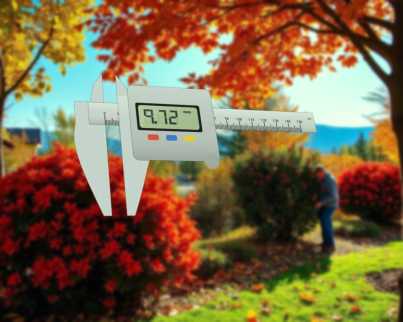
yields 9.72 mm
